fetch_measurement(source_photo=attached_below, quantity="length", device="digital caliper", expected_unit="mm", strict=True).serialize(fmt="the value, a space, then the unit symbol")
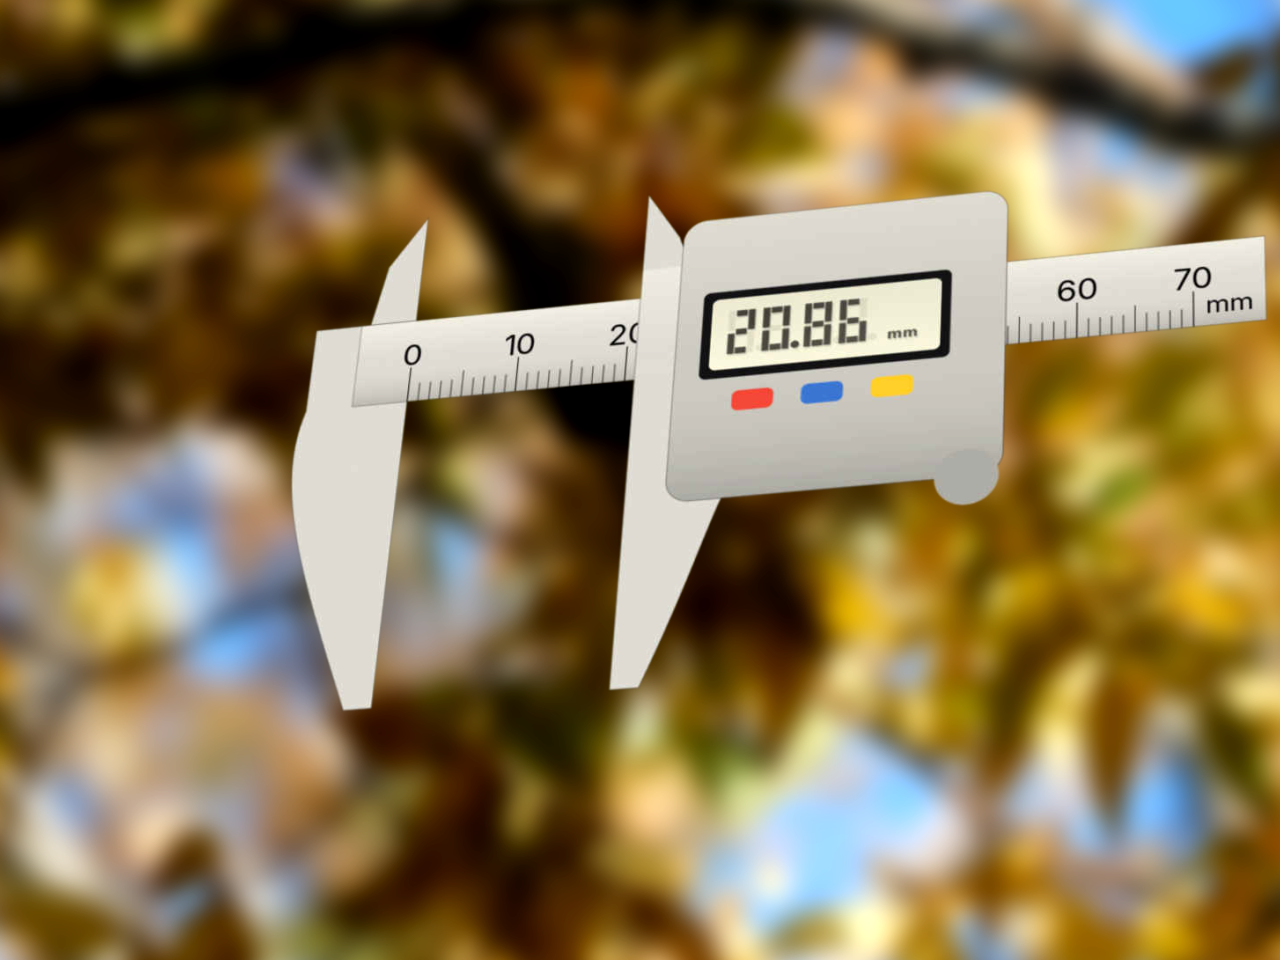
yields 20.86 mm
